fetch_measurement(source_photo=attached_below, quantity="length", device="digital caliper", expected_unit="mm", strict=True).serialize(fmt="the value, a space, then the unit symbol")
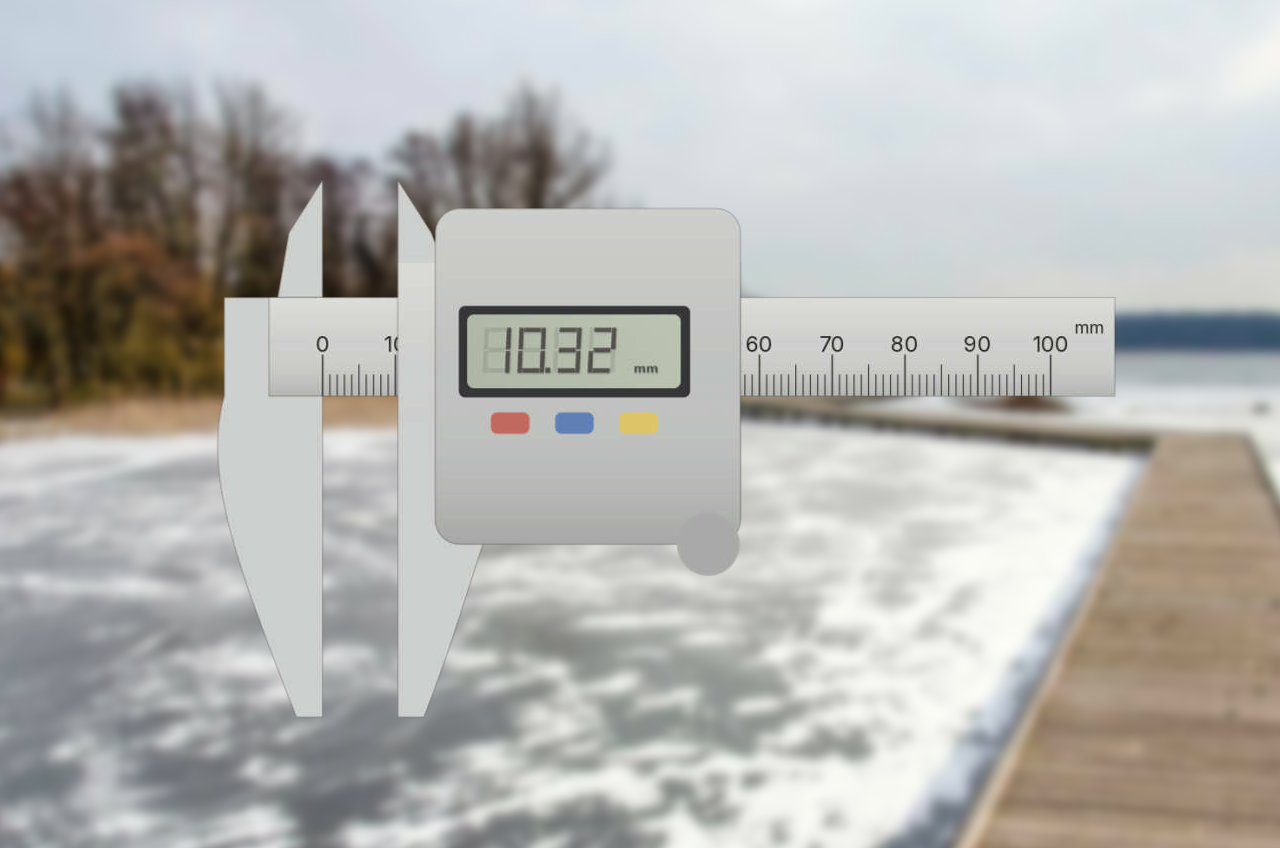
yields 10.32 mm
